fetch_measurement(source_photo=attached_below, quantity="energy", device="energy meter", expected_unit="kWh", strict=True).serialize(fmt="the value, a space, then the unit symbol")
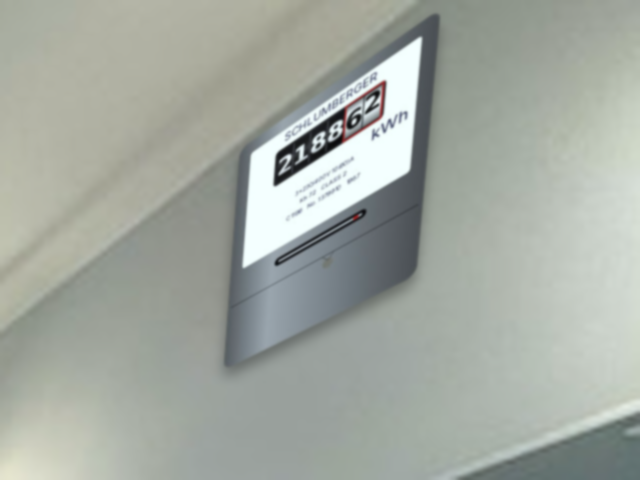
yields 2188.62 kWh
